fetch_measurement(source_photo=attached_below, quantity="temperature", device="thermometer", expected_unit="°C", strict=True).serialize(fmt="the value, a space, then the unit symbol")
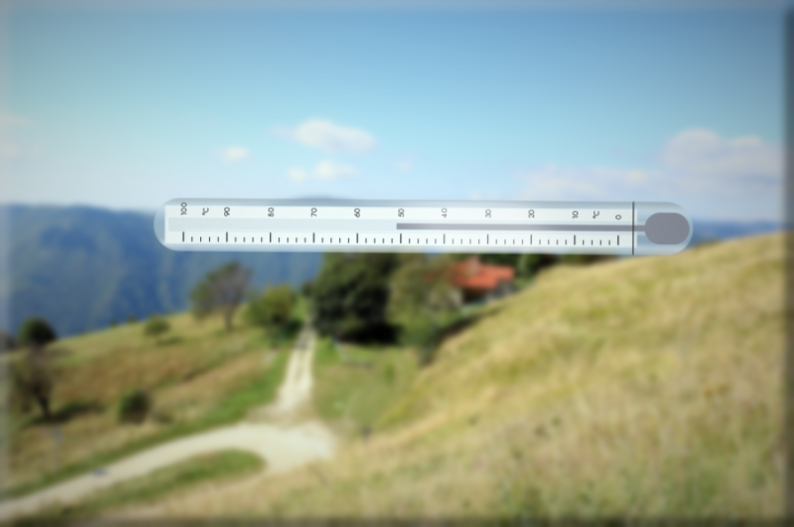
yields 51 °C
